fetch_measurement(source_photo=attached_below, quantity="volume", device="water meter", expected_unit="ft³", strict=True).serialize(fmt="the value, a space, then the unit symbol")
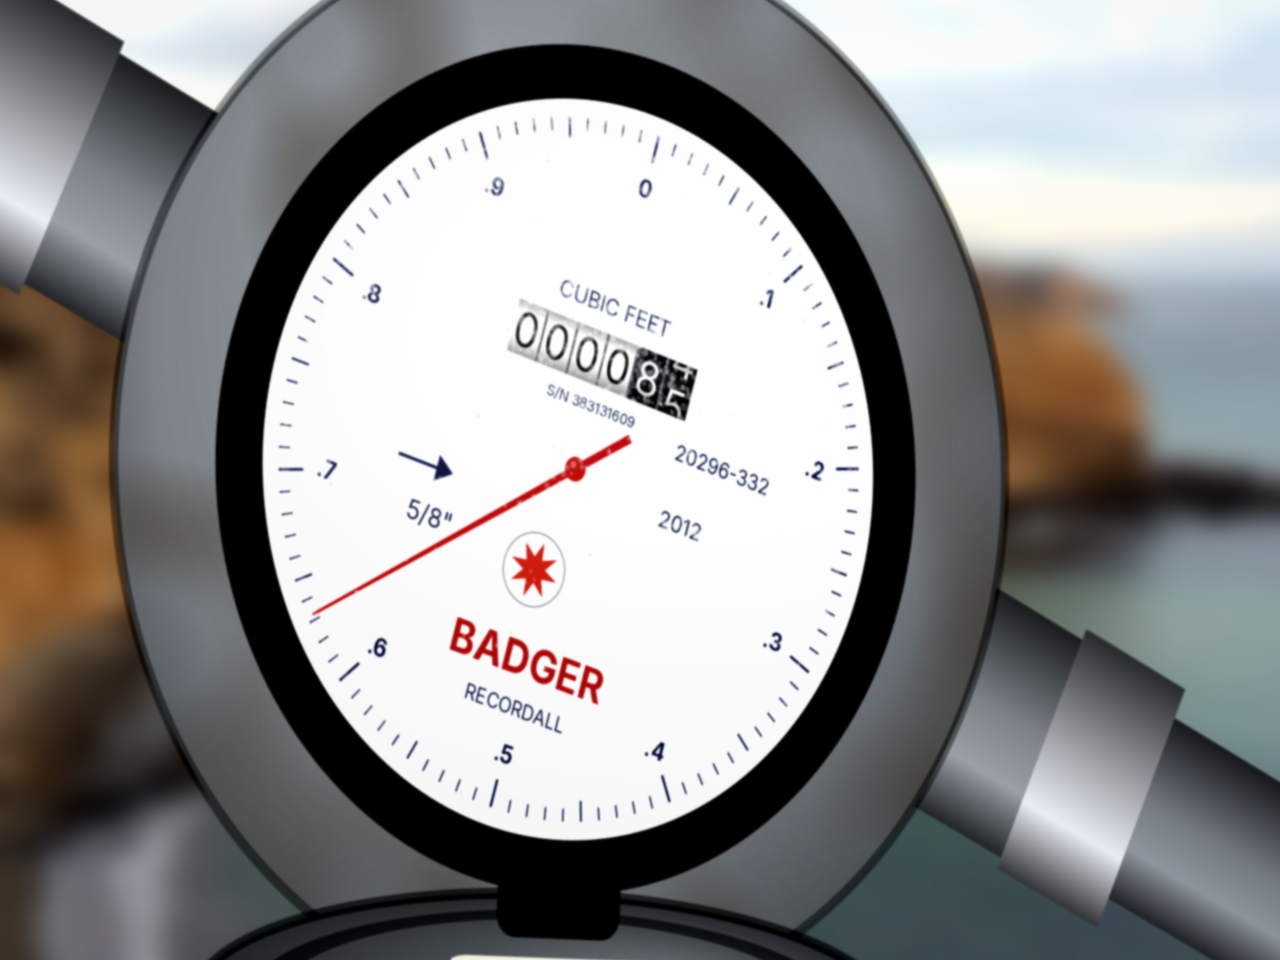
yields 84.63 ft³
